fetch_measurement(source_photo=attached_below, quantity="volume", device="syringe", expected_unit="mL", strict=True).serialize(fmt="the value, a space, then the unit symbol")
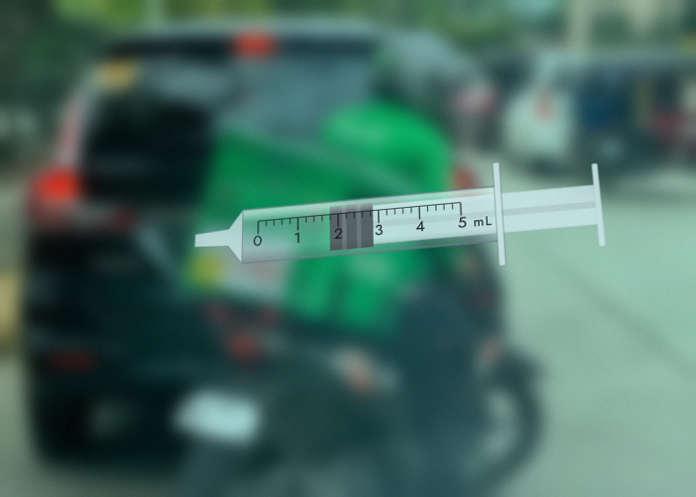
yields 1.8 mL
